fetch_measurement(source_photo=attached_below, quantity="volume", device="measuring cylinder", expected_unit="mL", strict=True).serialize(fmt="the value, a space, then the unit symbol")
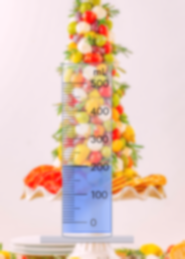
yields 200 mL
